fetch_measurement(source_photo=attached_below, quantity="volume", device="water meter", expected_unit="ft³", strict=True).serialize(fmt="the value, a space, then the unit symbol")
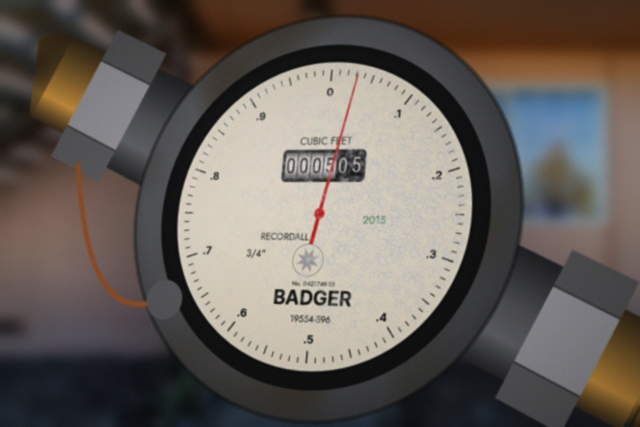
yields 505.03 ft³
